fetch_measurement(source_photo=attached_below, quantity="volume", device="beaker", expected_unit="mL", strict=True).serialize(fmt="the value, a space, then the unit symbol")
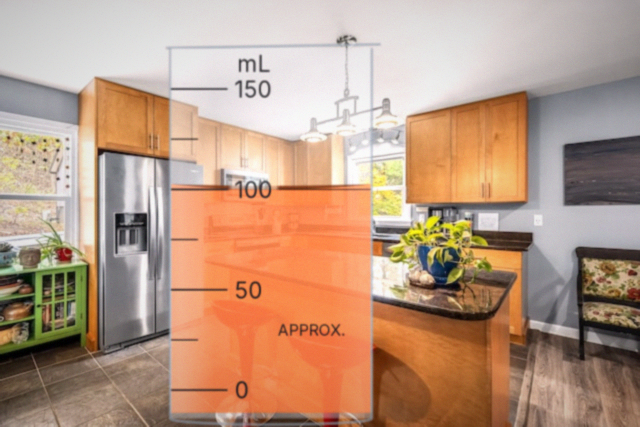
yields 100 mL
